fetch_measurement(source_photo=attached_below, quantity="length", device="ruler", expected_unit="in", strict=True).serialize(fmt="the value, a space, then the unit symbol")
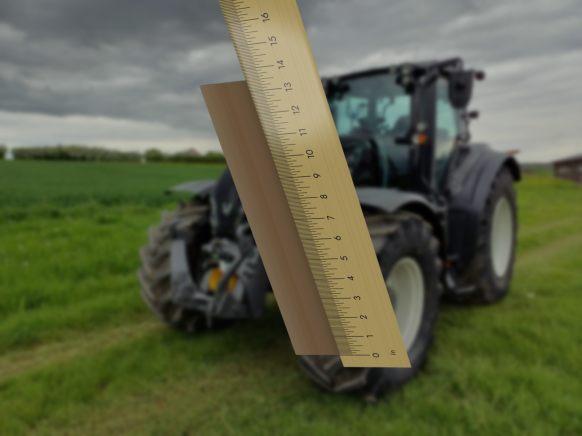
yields 13.5 in
